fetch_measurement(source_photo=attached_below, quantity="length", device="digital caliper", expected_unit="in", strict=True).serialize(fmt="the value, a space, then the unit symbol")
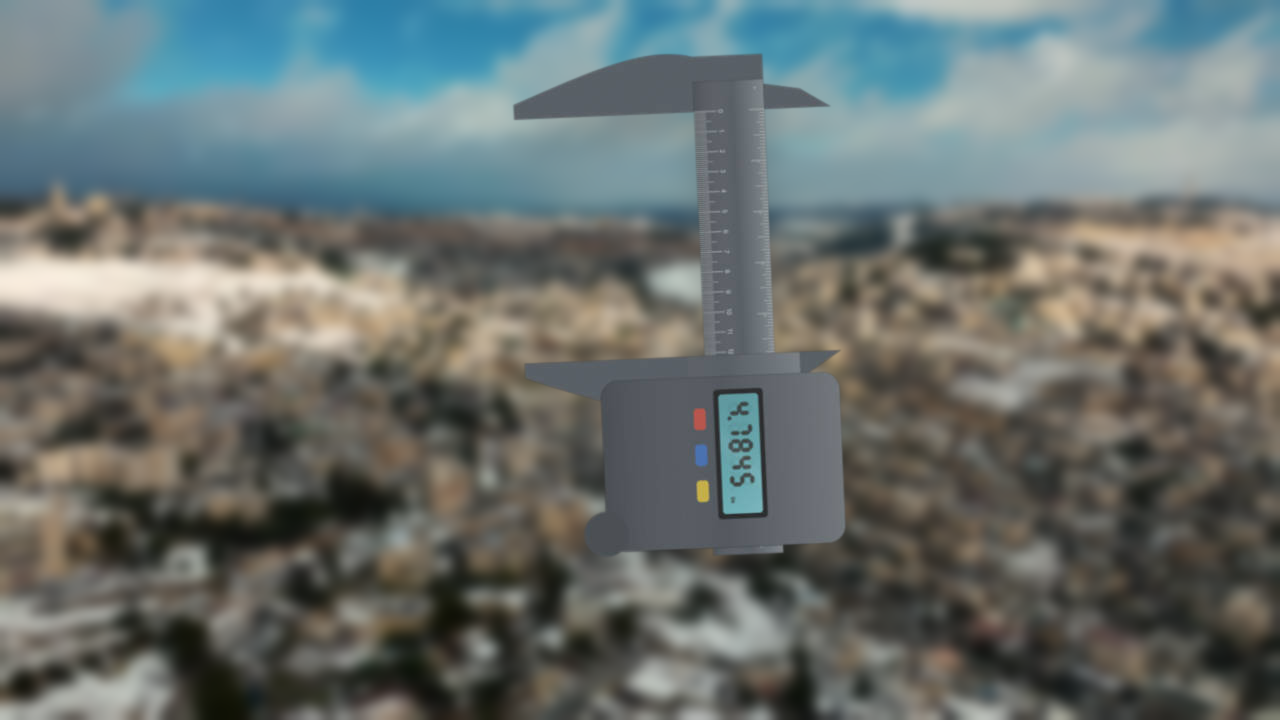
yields 4.7845 in
